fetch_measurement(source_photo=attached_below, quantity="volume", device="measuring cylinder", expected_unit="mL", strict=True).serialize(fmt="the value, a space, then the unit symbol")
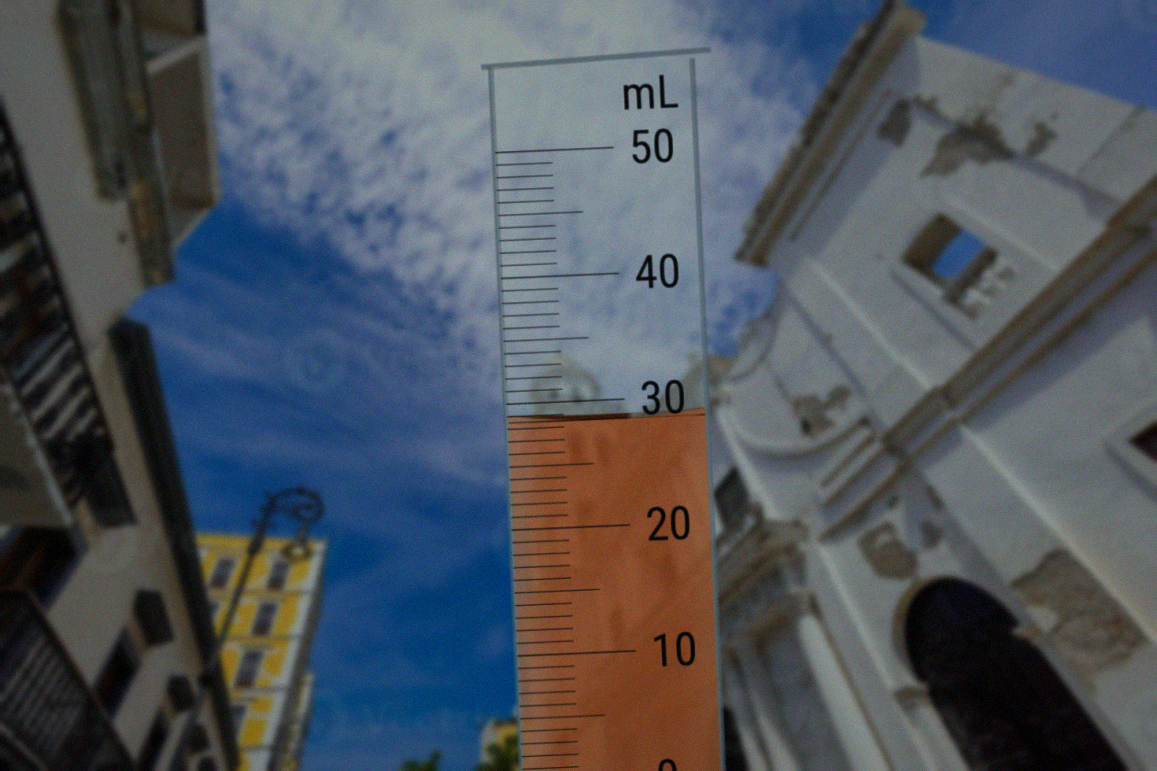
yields 28.5 mL
